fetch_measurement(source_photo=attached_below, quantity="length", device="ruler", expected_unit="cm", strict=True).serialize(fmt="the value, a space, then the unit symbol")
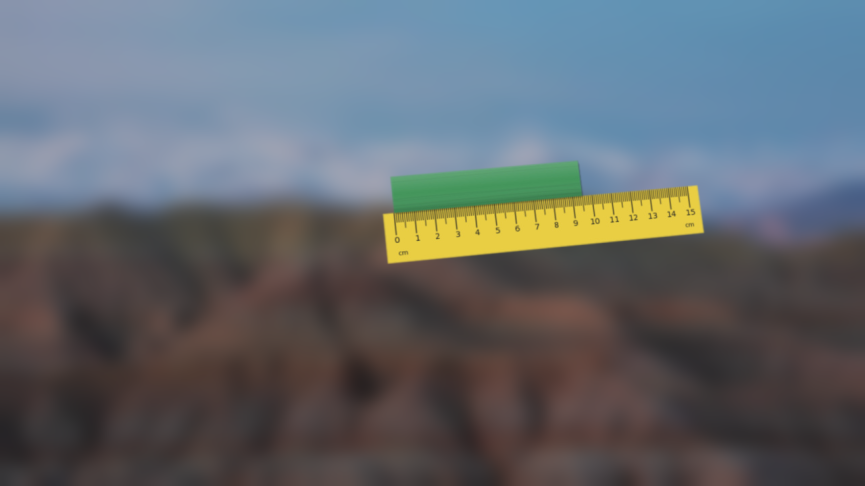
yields 9.5 cm
